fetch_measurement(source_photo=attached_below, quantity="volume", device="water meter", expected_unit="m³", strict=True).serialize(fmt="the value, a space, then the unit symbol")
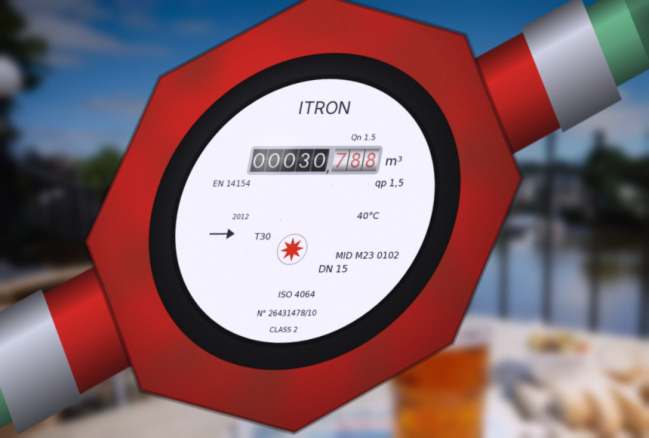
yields 30.788 m³
